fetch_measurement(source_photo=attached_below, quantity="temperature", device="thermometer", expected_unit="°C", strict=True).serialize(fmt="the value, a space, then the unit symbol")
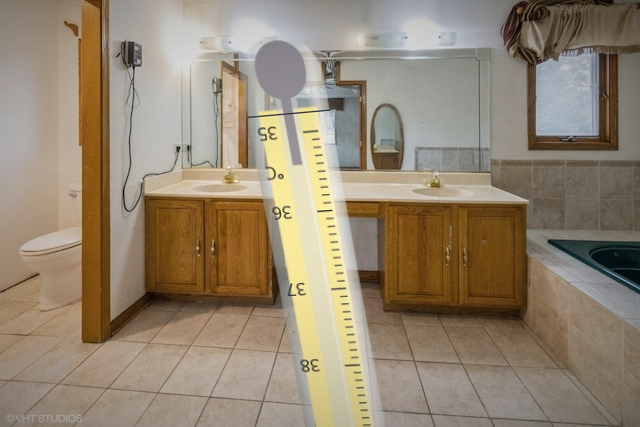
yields 35.4 °C
